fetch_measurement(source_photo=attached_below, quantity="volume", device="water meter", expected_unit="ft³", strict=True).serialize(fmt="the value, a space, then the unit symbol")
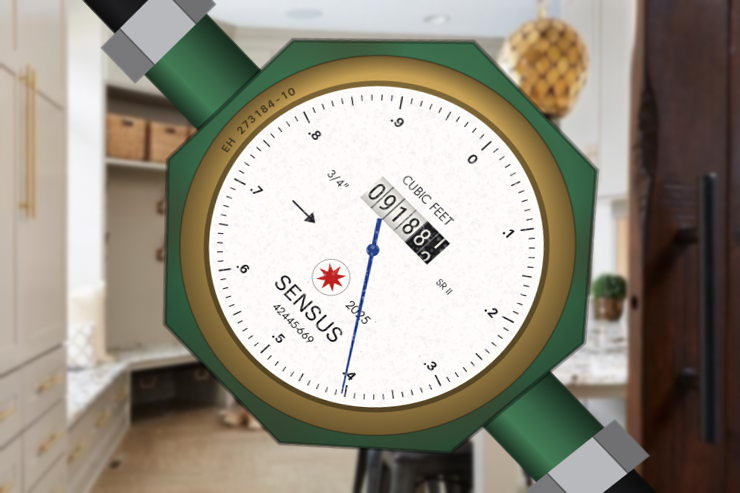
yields 91881.40 ft³
